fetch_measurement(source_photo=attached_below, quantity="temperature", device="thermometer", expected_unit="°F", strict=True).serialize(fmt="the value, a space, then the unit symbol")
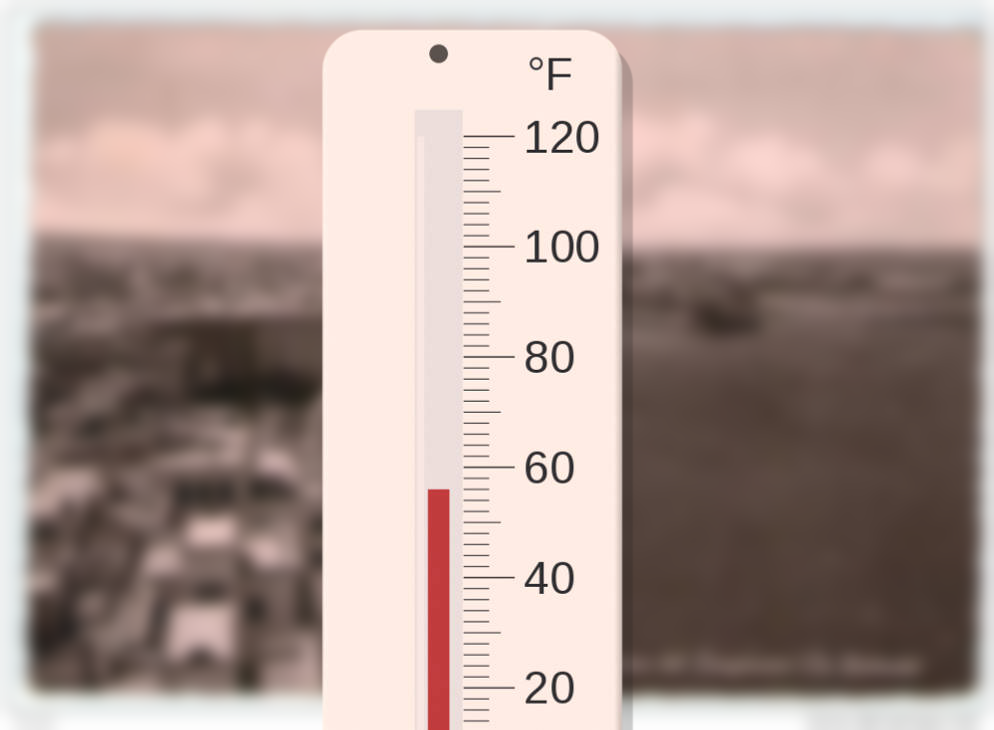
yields 56 °F
